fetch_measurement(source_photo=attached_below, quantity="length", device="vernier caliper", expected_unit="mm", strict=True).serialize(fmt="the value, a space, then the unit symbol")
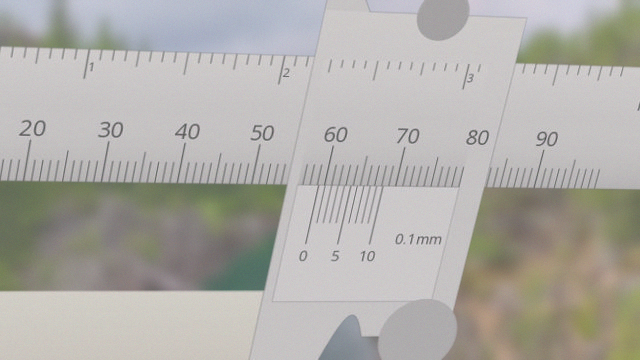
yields 59.2 mm
